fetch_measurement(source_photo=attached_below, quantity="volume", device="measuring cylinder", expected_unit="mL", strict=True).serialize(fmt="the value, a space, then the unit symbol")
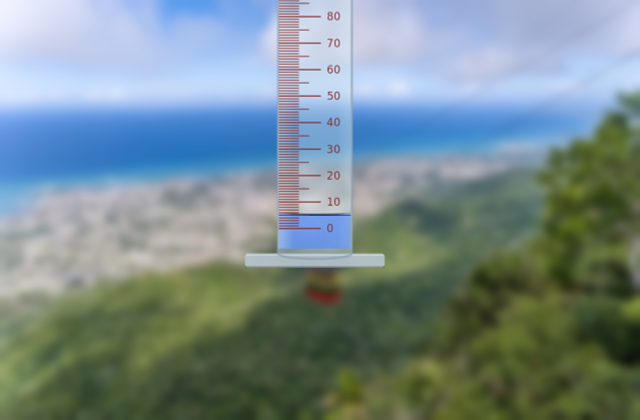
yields 5 mL
